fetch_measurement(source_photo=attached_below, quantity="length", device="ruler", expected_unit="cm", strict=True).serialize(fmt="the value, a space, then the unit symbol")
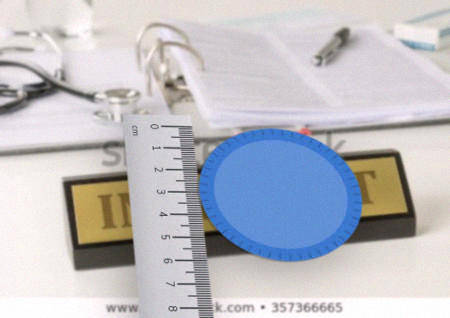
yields 6 cm
